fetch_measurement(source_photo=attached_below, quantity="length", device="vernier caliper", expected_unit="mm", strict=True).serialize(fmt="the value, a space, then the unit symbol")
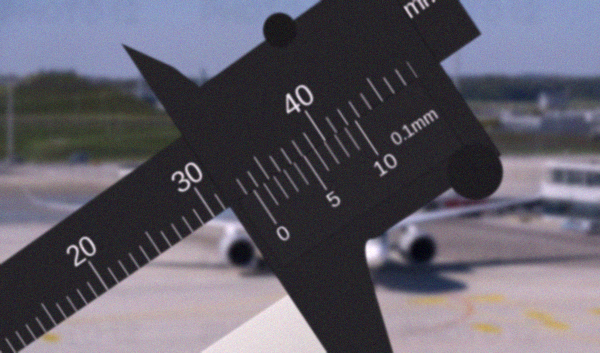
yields 33.6 mm
